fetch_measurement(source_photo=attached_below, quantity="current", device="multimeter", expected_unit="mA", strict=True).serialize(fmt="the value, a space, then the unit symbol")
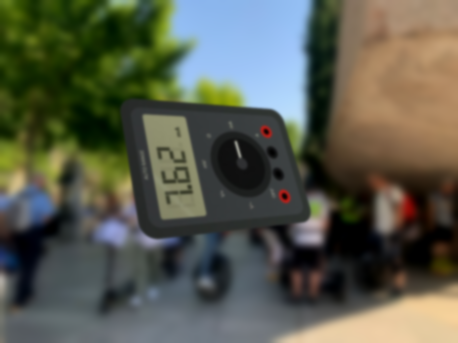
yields 7.62 mA
